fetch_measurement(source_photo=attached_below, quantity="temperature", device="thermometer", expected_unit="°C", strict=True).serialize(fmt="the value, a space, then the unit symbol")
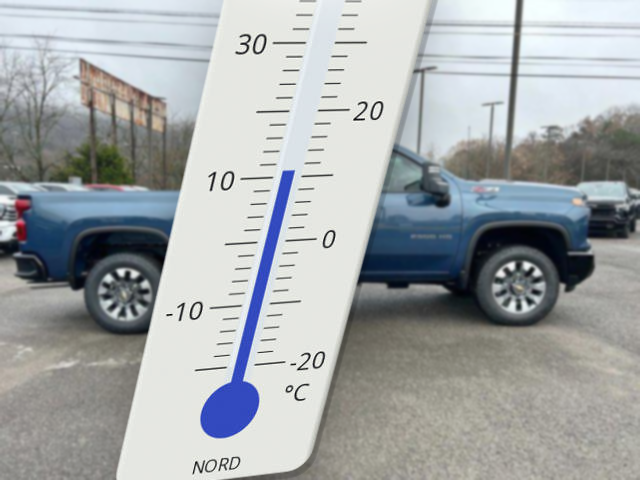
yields 11 °C
